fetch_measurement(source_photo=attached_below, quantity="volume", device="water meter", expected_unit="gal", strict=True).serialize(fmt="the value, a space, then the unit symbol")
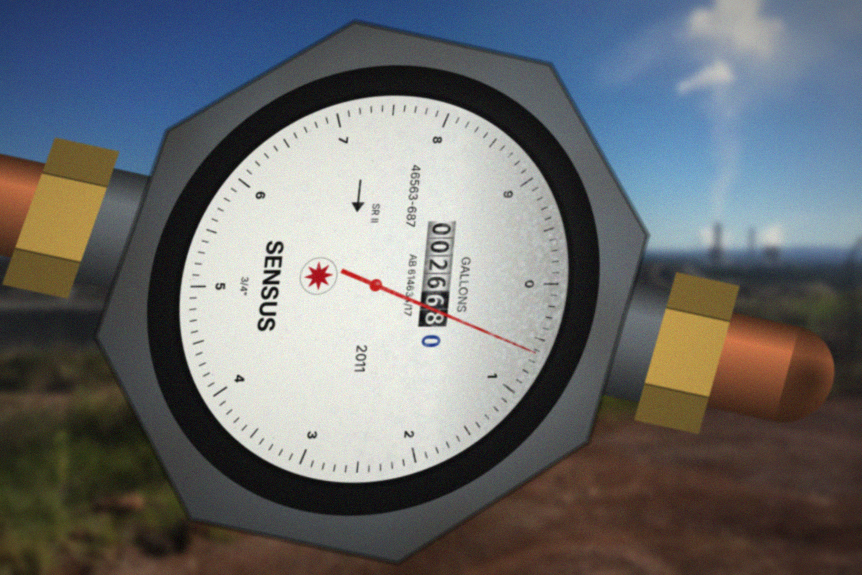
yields 26680.6 gal
